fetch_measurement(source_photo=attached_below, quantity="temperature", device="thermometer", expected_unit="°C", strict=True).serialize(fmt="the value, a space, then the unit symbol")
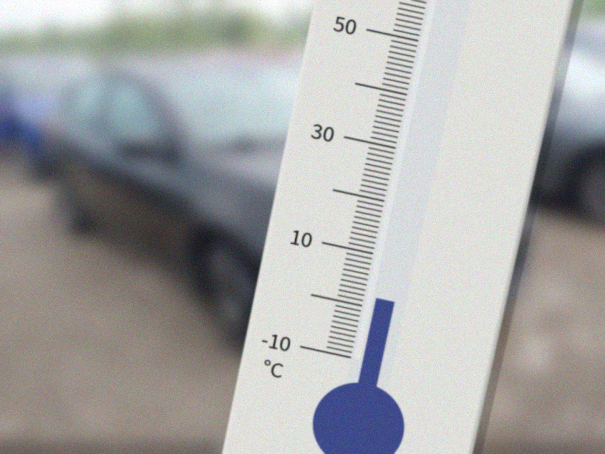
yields 2 °C
